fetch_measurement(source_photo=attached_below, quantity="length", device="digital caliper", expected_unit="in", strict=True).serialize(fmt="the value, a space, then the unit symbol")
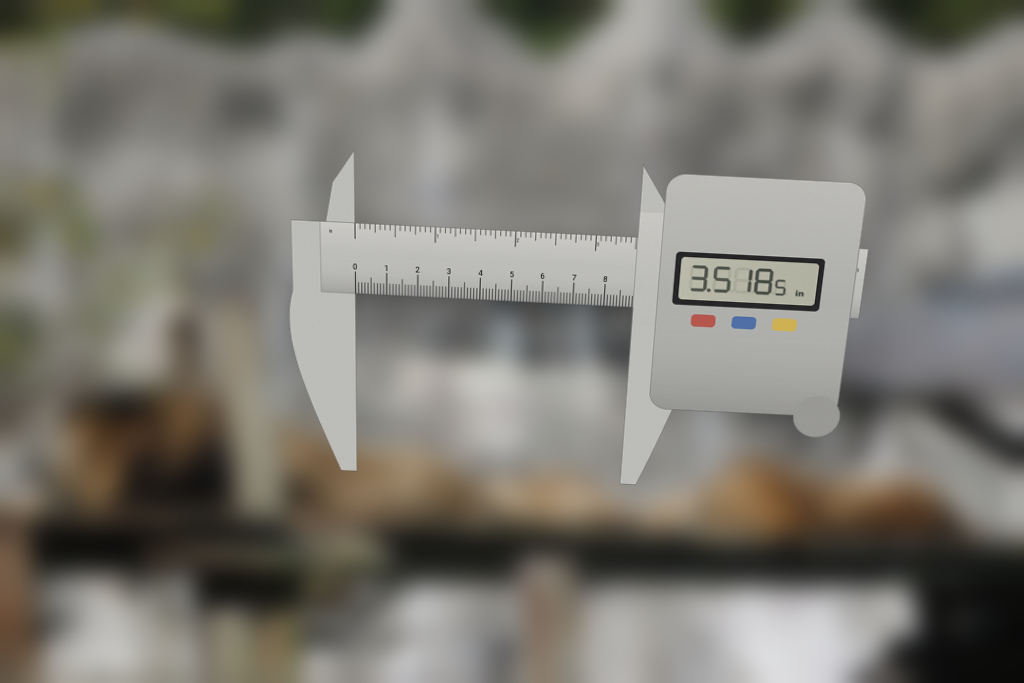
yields 3.5185 in
